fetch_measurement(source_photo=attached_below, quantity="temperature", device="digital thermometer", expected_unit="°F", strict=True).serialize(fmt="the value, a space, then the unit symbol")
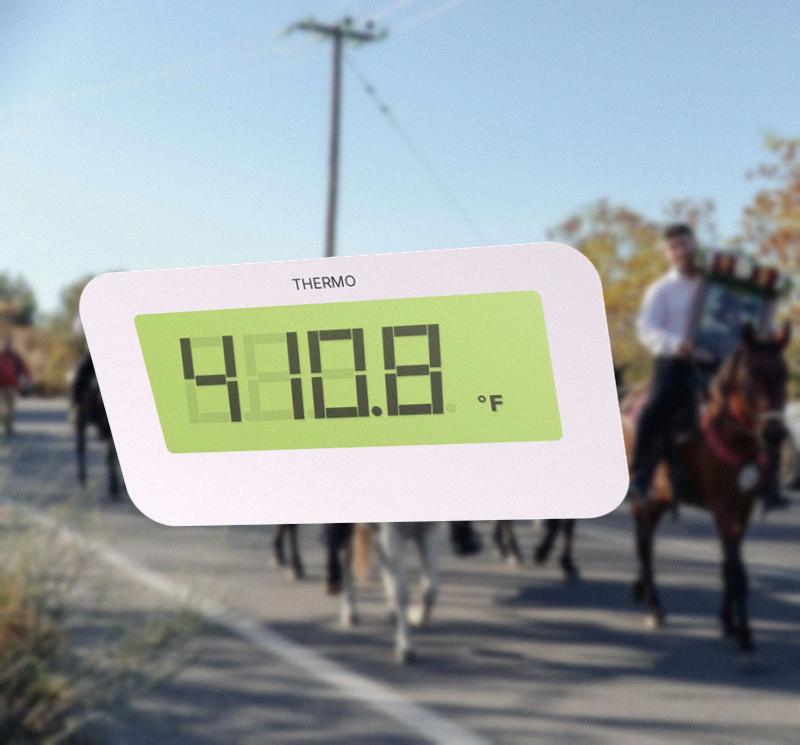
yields 410.8 °F
